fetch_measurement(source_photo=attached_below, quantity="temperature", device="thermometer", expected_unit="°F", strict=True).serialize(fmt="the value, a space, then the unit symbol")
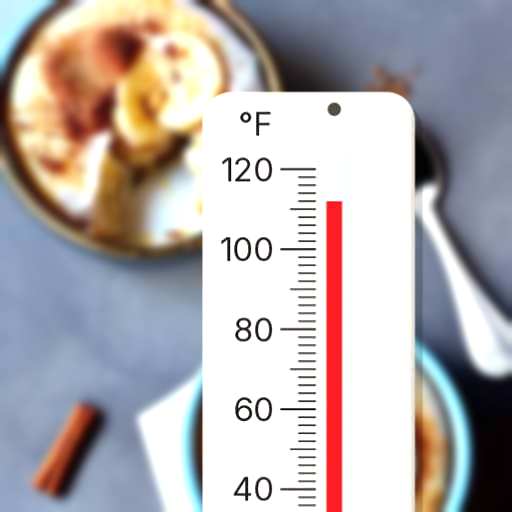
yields 112 °F
